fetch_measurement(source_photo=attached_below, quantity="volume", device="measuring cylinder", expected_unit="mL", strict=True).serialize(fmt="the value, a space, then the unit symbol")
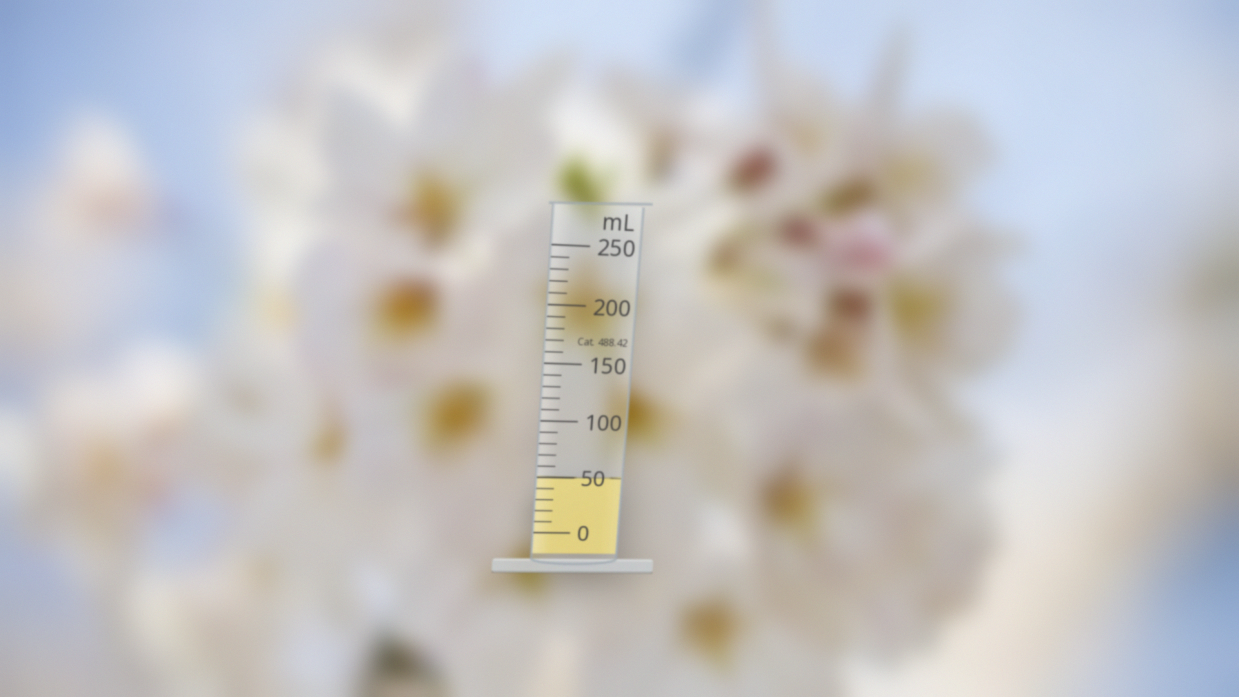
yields 50 mL
